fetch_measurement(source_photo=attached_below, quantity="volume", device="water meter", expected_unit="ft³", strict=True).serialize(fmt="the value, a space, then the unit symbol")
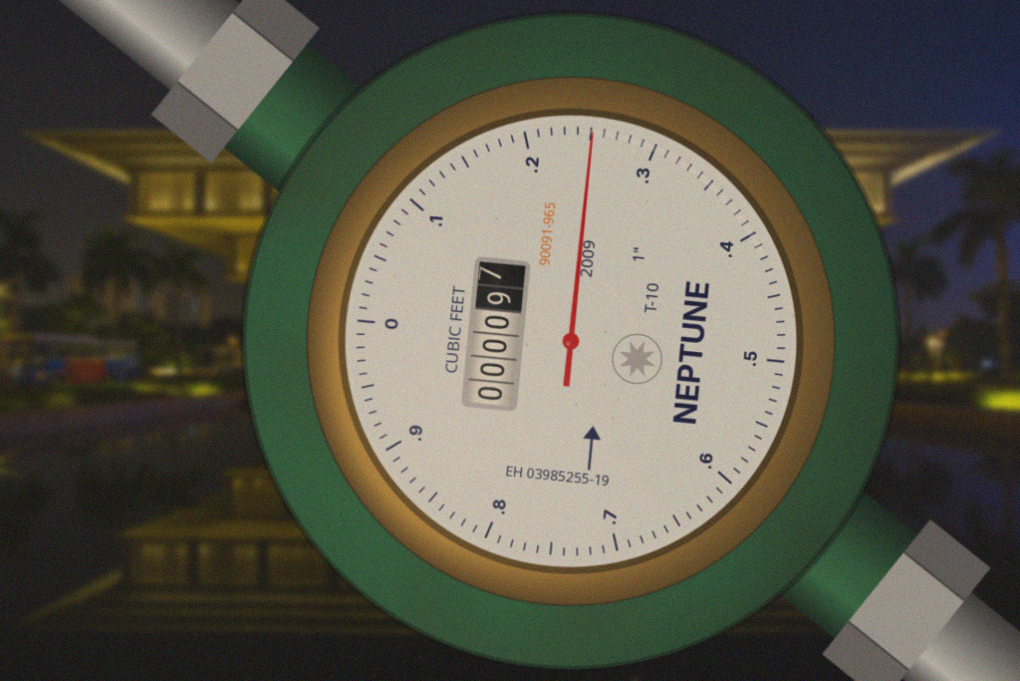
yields 97.25 ft³
